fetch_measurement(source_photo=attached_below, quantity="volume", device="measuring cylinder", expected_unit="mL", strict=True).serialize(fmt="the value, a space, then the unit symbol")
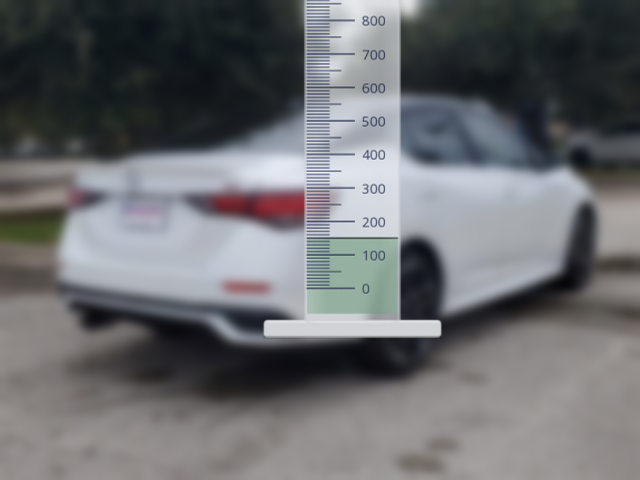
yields 150 mL
